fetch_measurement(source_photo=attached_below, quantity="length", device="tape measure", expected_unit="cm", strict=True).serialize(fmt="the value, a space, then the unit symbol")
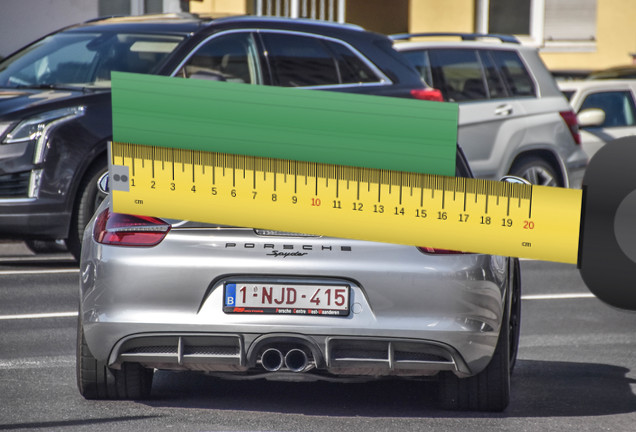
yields 16.5 cm
